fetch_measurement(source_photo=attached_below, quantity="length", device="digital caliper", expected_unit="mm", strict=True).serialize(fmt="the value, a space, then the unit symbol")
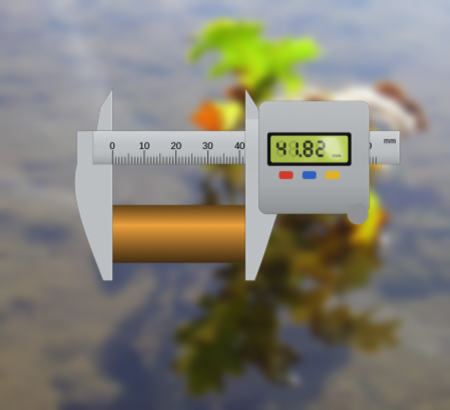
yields 41.82 mm
